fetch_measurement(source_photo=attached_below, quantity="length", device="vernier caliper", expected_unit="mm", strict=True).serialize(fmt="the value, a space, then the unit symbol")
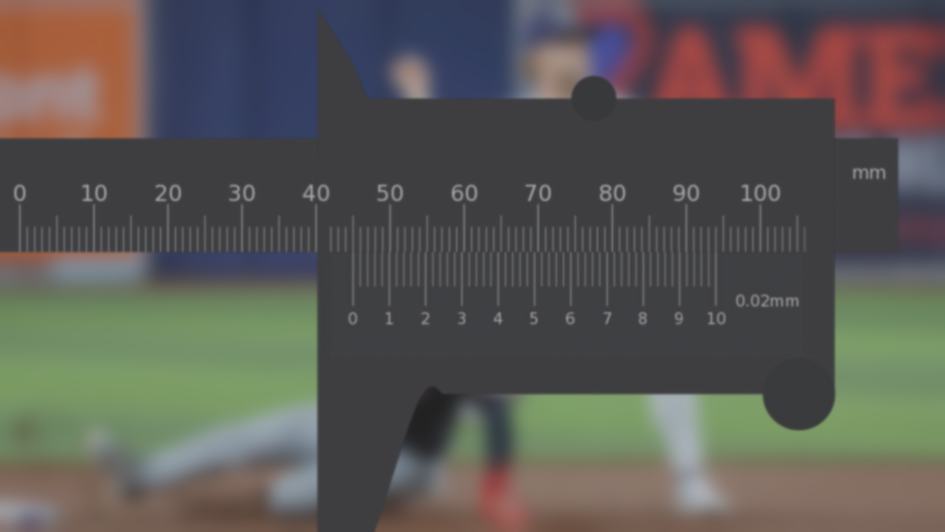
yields 45.0 mm
